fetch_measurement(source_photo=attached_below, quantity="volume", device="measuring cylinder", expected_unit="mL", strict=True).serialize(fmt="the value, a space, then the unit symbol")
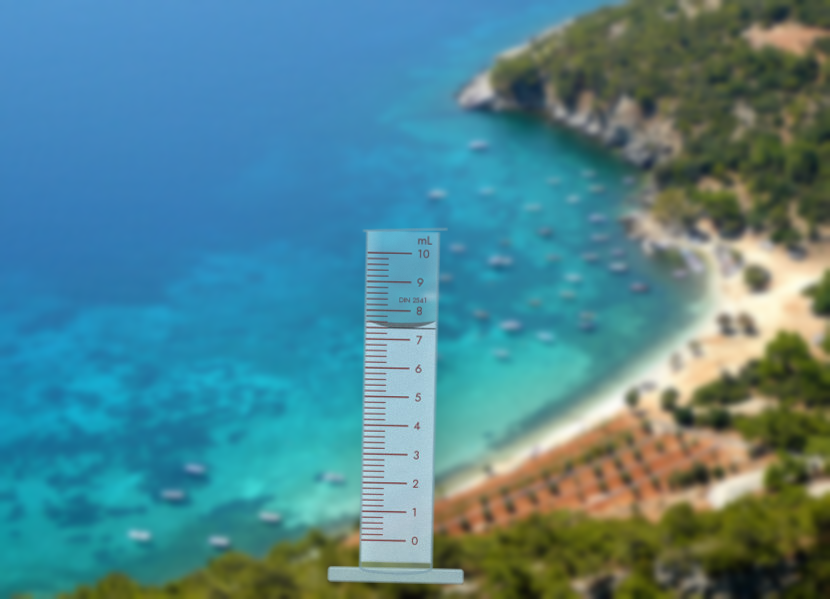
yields 7.4 mL
